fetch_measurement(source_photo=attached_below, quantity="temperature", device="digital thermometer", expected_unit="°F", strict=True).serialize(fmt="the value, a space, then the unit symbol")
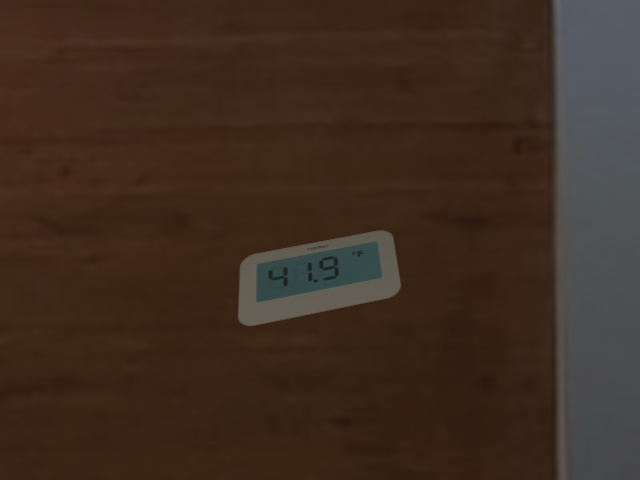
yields 41.9 °F
